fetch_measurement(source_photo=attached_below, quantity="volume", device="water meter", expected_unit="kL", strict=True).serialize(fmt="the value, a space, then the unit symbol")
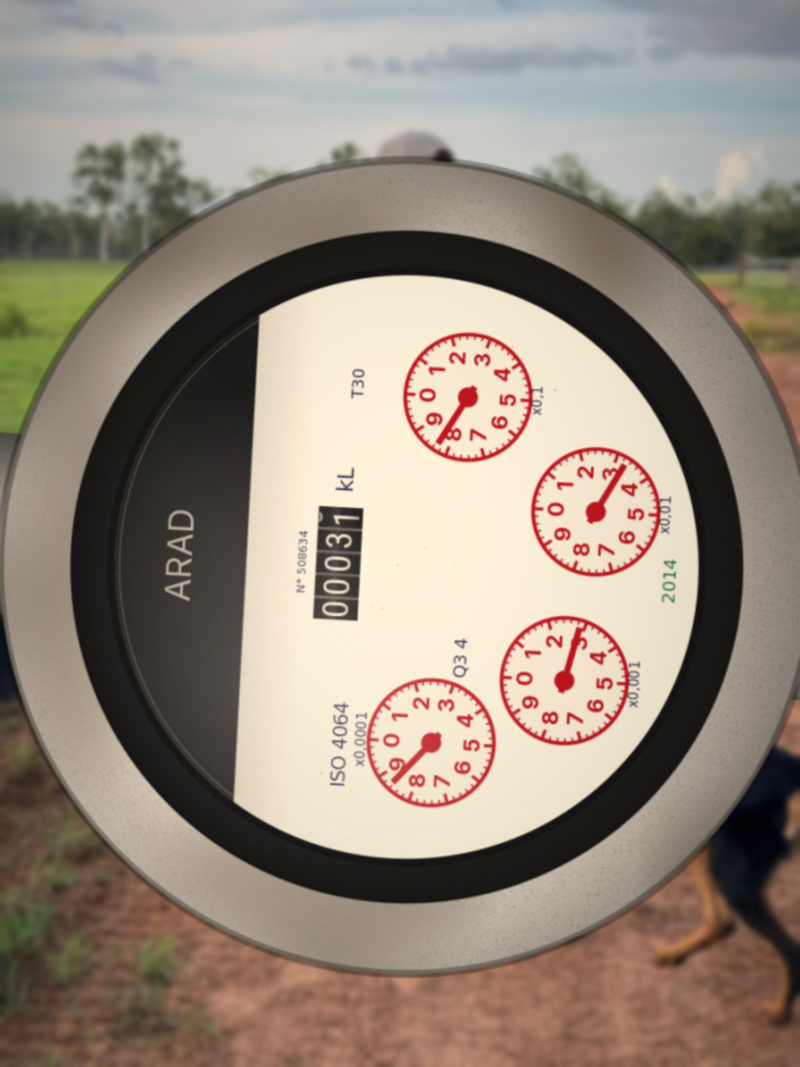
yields 30.8328 kL
